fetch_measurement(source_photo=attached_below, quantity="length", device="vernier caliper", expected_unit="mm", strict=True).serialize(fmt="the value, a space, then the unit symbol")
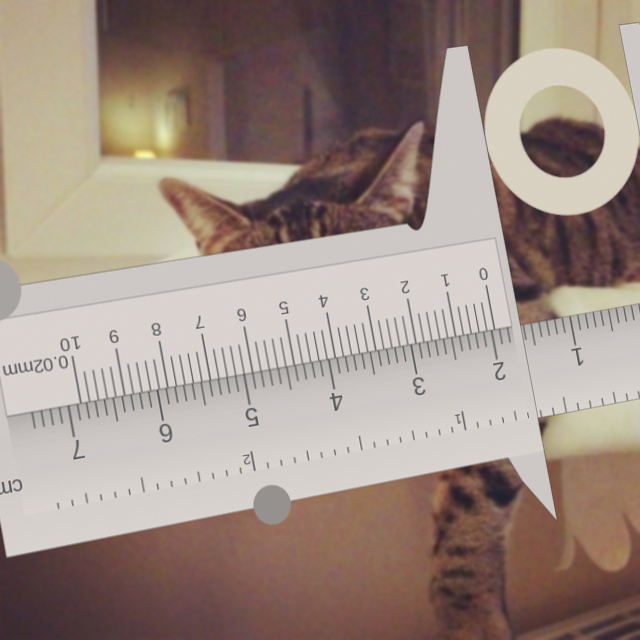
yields 19.6 mm
